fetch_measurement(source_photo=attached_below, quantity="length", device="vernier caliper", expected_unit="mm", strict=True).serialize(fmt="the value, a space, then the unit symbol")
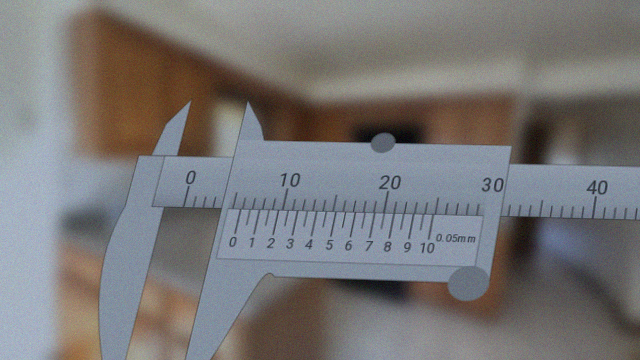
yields 5.8 mm
